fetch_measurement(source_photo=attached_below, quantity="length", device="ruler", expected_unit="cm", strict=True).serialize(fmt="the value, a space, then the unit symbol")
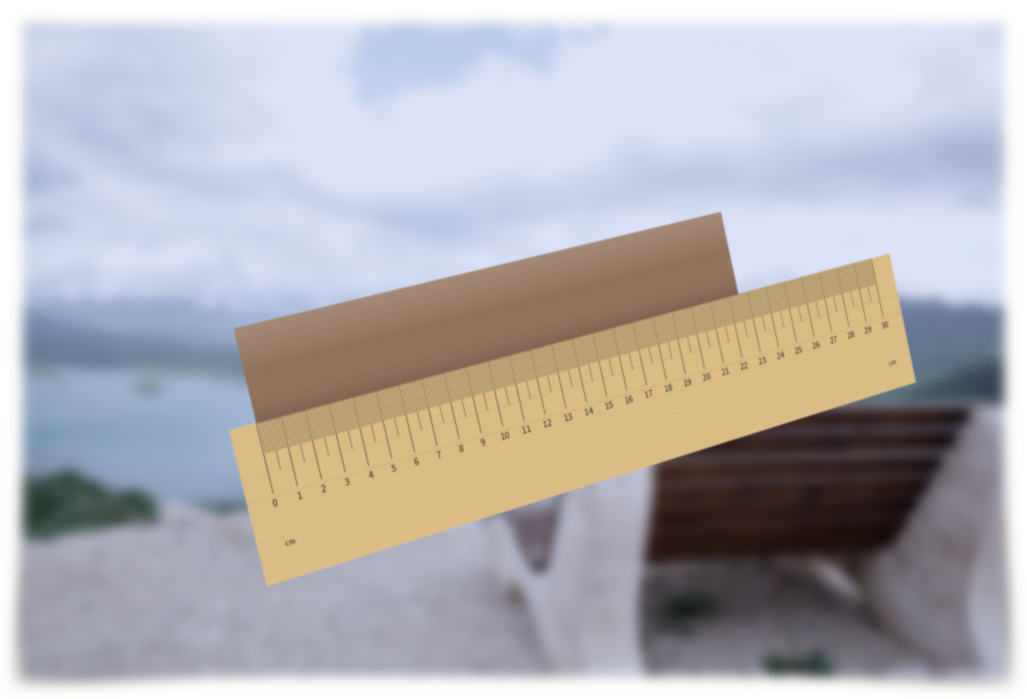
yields 22.5 cm
